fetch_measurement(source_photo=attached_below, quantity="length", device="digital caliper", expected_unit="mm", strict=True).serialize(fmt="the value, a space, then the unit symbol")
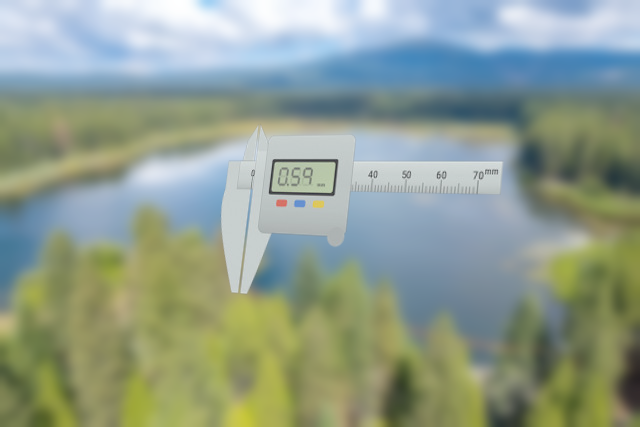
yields 0.59 mm
